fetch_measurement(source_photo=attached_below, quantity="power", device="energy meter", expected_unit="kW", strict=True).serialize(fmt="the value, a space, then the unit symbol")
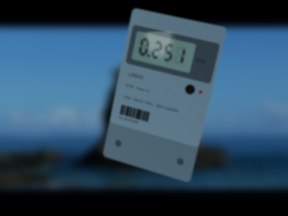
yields 0.251 kW
